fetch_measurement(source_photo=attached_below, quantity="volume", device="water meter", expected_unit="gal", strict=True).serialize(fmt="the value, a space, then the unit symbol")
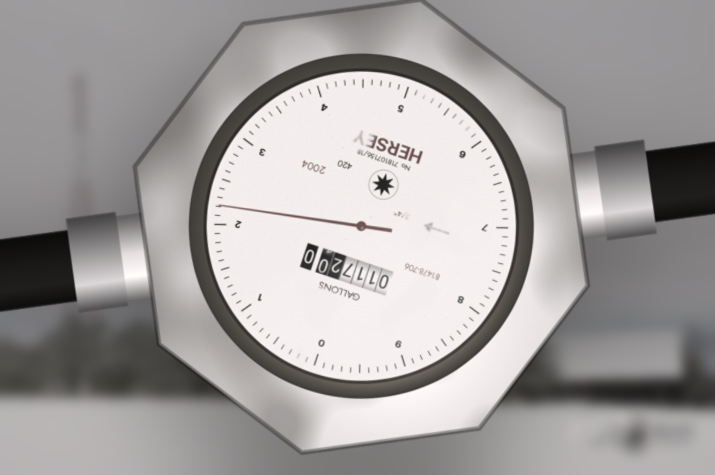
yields 117202.2 gal
